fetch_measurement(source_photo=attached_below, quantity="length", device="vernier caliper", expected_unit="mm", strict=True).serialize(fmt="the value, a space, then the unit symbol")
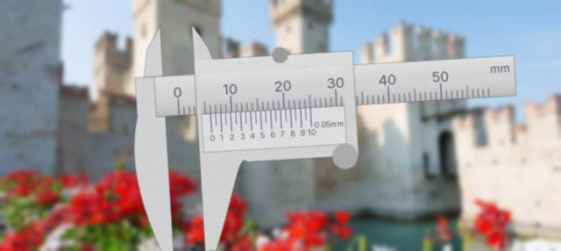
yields 6.0 mm
